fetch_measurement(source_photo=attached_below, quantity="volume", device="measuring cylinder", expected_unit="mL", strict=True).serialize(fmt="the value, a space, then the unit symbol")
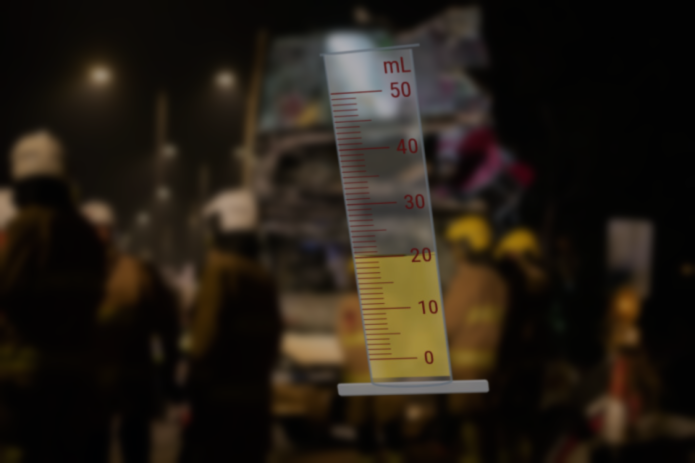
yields 20 mL
